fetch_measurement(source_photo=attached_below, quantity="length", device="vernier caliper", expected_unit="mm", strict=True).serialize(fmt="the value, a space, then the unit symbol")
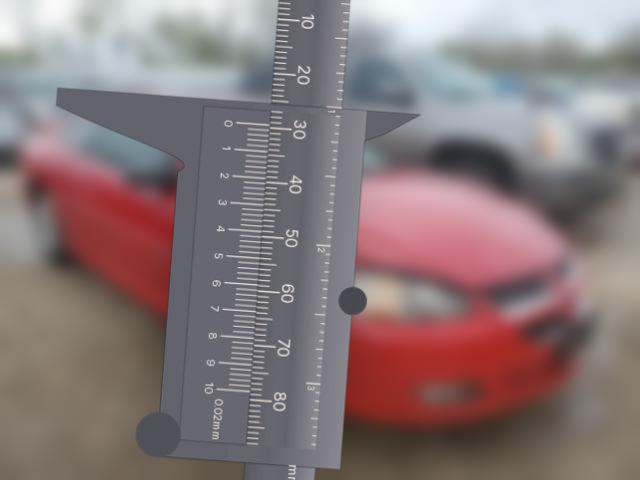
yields 29.5 mm
